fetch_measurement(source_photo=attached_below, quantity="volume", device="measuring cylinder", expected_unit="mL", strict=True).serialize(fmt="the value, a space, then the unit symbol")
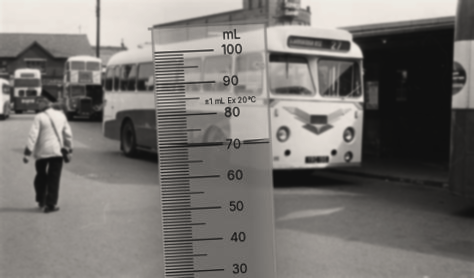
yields 70 mL
